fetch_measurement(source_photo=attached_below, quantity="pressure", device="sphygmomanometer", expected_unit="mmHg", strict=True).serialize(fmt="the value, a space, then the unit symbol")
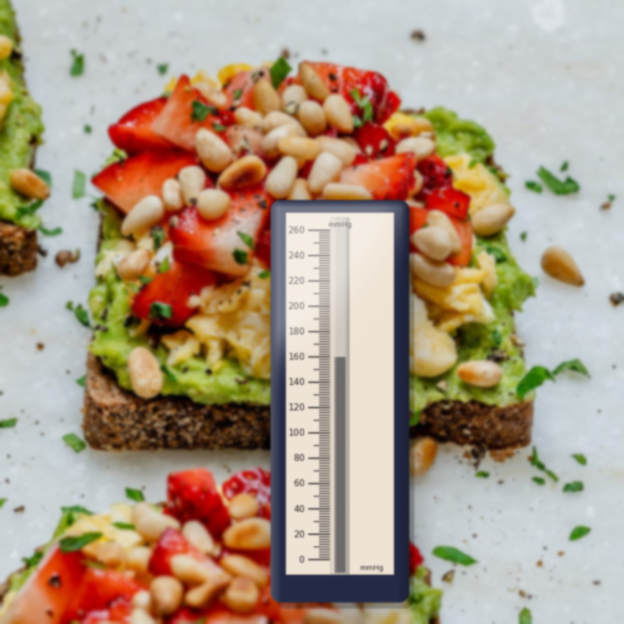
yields 160 mmHg
